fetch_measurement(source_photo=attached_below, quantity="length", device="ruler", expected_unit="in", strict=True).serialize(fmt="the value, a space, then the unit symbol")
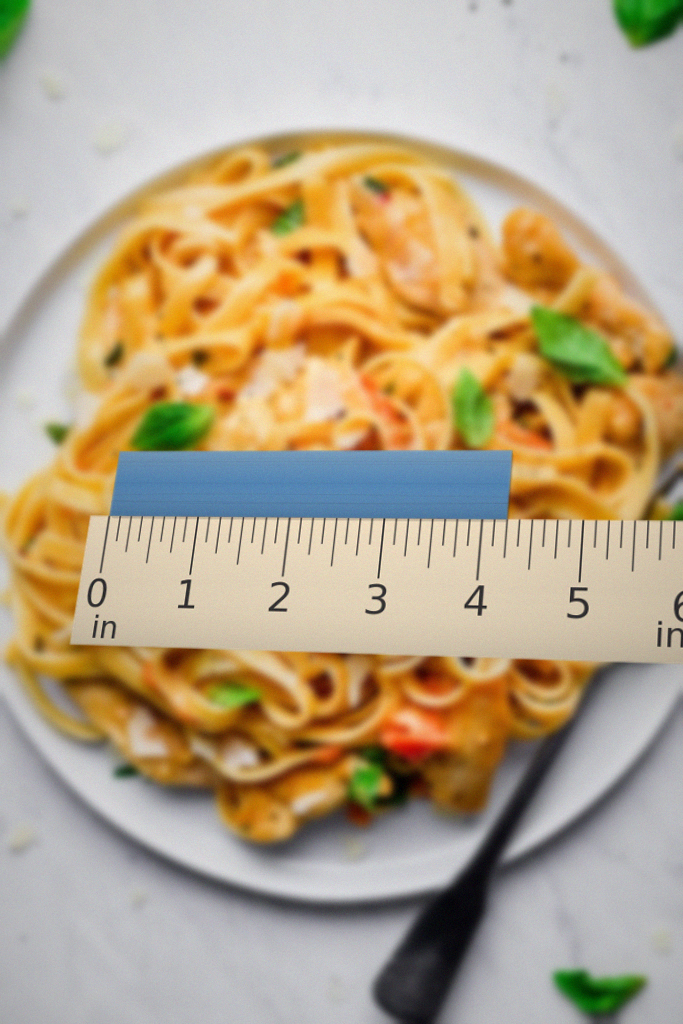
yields 4.25 in
